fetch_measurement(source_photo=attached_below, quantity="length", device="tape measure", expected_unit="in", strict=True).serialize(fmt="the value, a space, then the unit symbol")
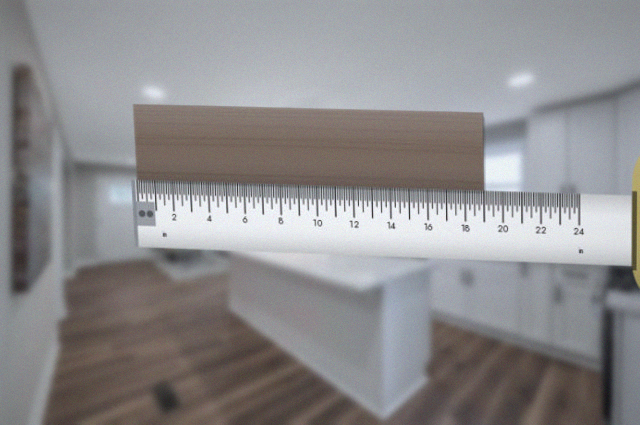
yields 19 in
